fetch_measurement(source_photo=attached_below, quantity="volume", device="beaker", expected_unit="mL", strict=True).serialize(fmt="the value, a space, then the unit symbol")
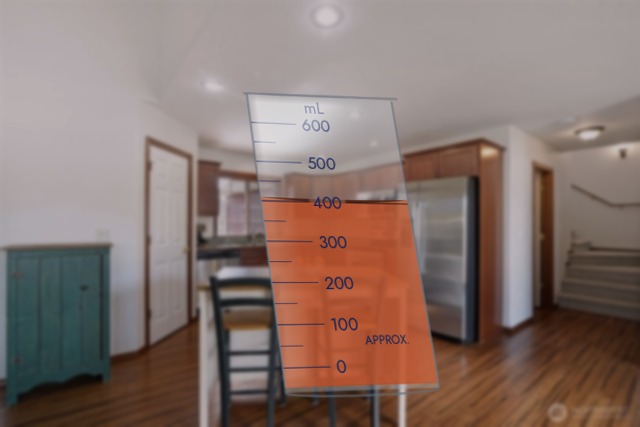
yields 400 mL
